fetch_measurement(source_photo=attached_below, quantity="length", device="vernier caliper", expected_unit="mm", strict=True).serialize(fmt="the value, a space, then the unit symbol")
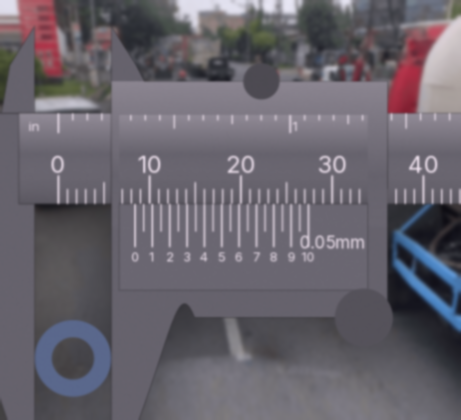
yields 8.4 mm
